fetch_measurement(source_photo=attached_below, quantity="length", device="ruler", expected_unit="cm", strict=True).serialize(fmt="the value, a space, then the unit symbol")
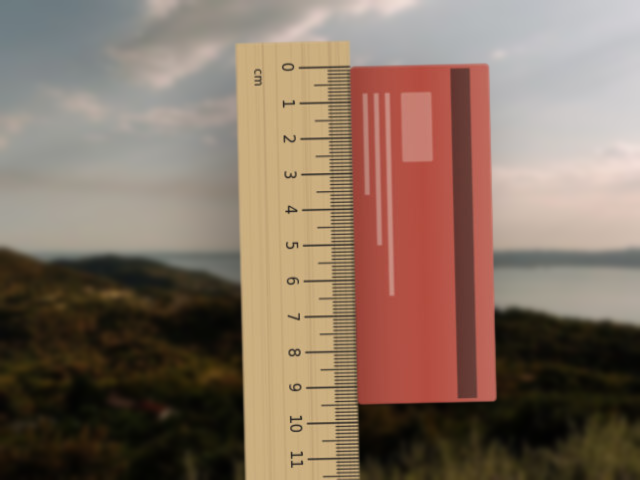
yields 9.5 cm
